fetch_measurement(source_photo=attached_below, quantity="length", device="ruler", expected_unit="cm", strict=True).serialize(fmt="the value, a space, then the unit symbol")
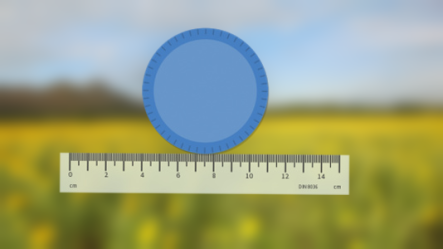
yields 7 cm
